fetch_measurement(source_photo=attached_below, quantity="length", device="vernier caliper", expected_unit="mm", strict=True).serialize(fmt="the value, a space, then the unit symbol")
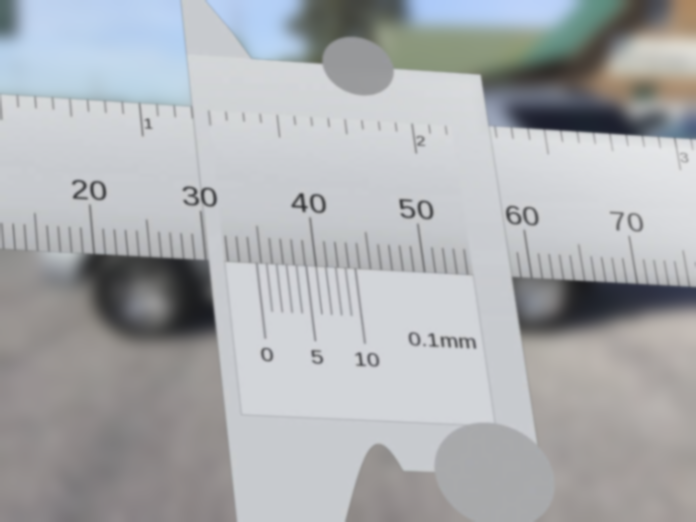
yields 34.6 mm
